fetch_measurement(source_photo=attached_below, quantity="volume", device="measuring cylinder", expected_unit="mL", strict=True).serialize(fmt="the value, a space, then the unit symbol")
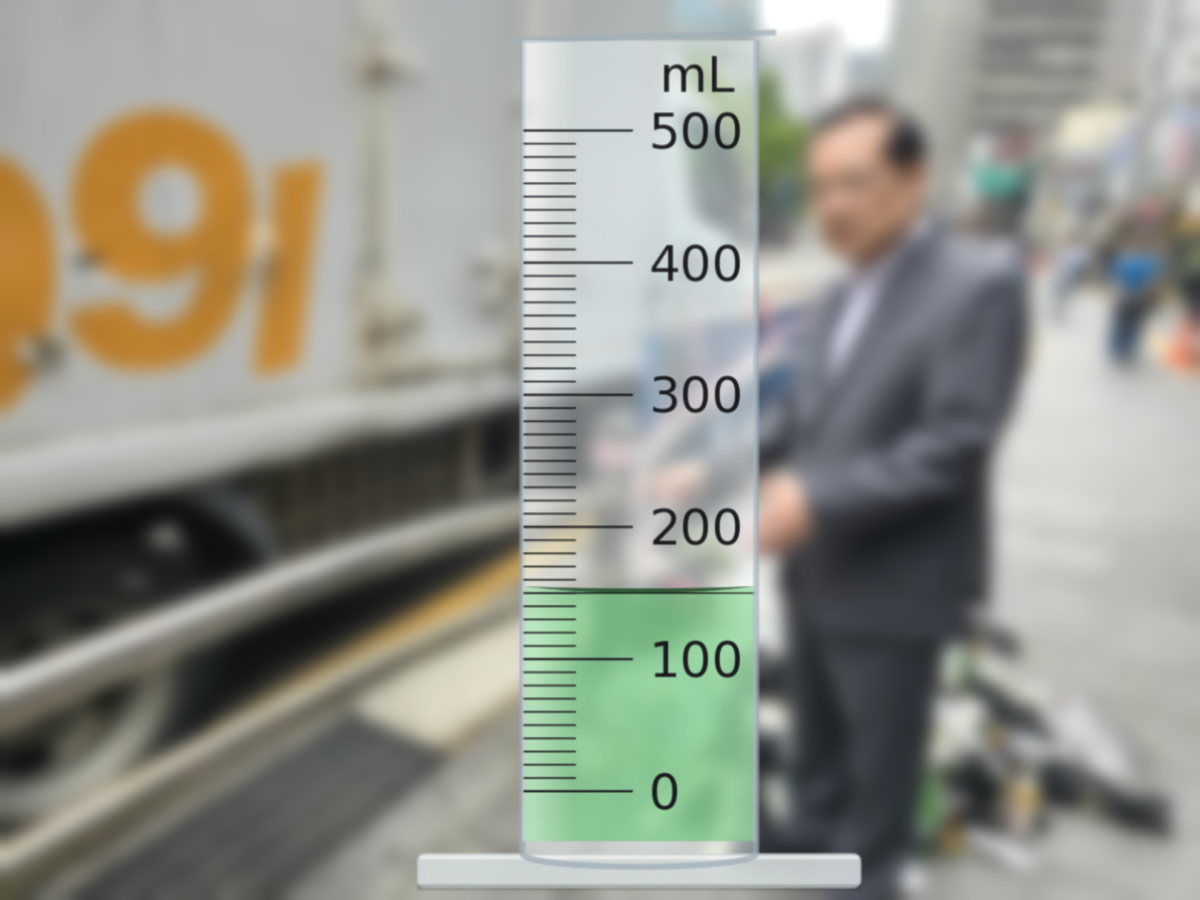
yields 150 mL
